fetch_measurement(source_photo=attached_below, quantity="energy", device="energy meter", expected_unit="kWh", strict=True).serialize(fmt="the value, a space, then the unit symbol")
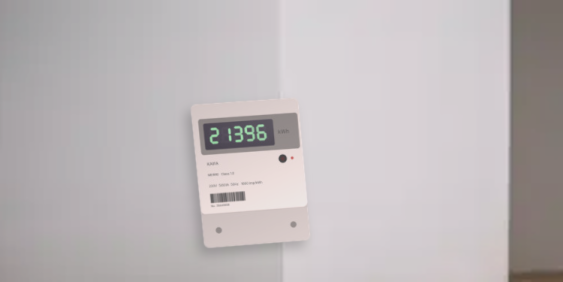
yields 21396 kWh
